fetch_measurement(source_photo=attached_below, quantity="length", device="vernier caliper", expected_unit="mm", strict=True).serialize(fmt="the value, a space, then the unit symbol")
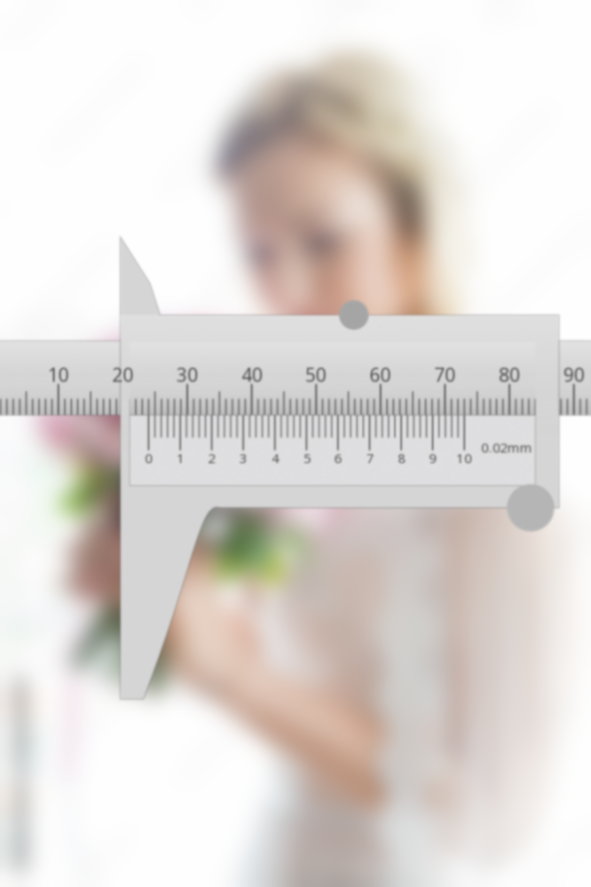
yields 24.0 mm
